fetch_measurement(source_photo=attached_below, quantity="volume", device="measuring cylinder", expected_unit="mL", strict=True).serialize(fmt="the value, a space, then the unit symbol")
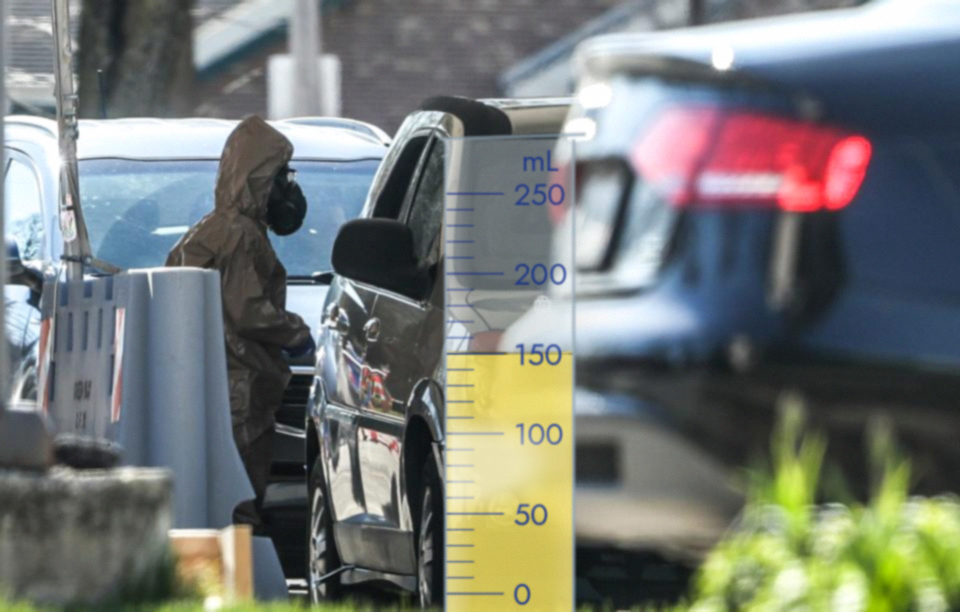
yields 150 mL
